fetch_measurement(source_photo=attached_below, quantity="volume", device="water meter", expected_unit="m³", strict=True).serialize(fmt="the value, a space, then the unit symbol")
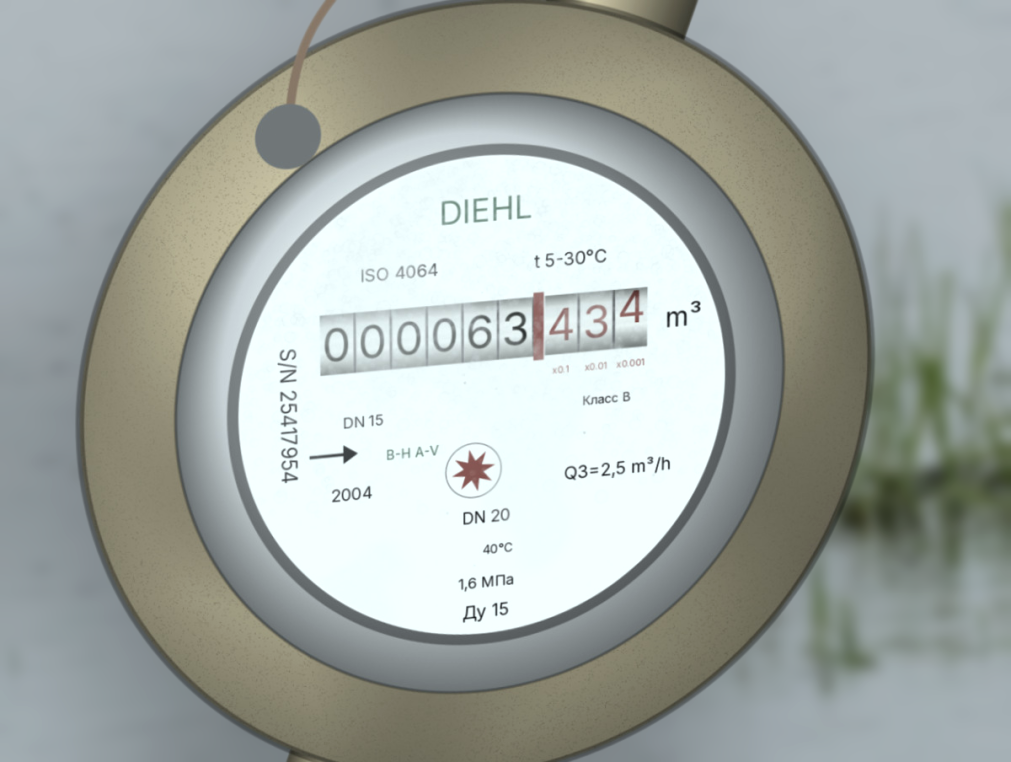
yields 63.434 m³
